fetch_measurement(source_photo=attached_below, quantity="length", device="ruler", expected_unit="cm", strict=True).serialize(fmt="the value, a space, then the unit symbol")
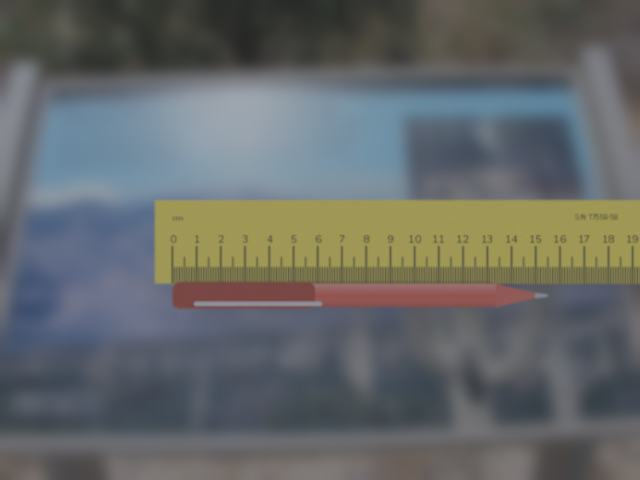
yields 15.5 cm
